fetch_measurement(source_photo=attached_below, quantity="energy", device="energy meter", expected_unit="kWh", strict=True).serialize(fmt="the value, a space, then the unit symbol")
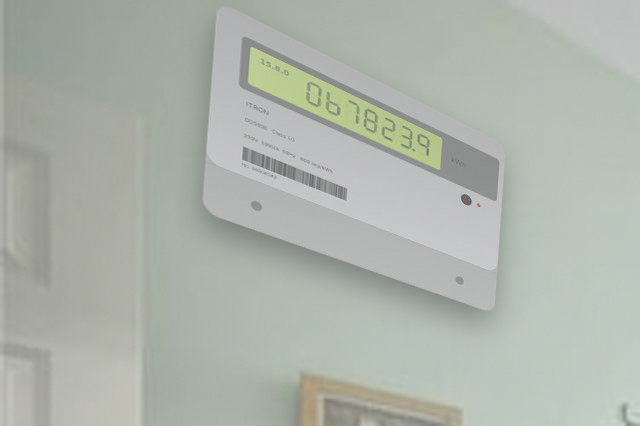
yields 67823.9 kWh
